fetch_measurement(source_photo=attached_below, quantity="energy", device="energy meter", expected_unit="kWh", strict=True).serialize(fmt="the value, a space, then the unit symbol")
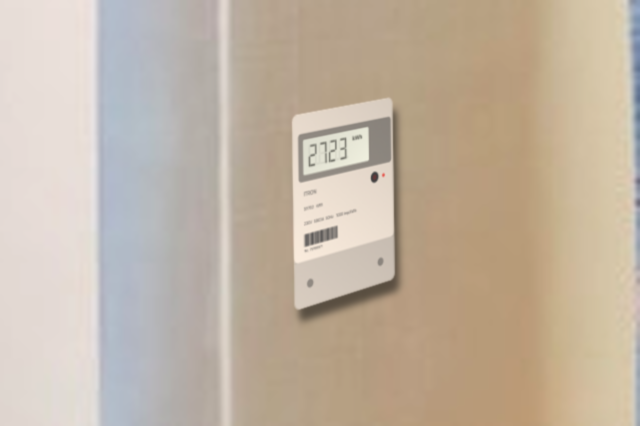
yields 2723 kWh
